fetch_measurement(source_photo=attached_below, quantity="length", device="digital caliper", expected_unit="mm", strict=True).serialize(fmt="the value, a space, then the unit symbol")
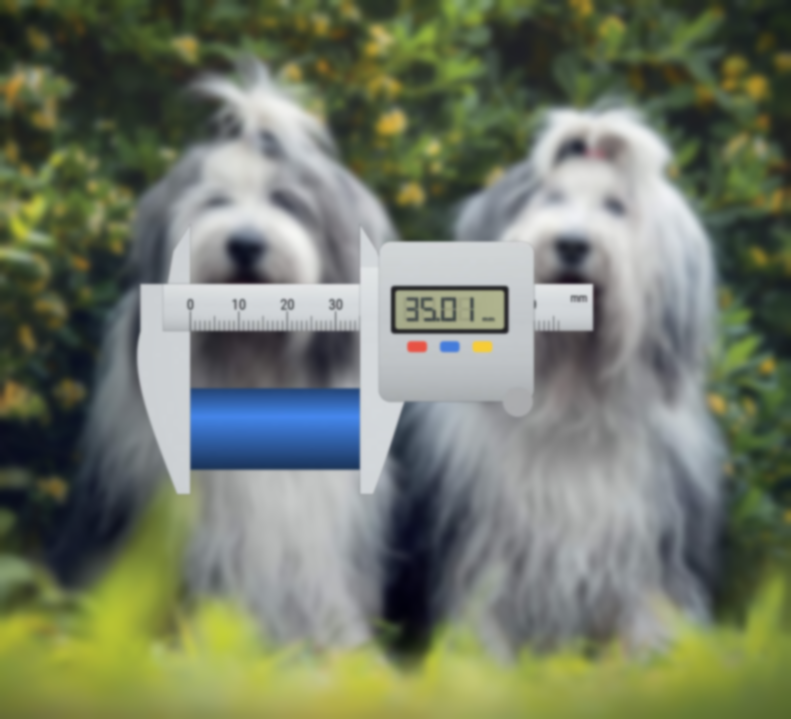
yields 35.01 mm
